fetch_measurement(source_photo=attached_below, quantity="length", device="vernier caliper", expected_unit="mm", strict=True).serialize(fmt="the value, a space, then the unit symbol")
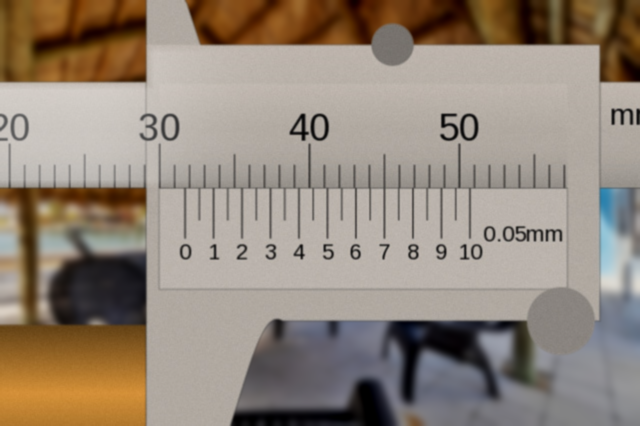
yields 31.7 mm
